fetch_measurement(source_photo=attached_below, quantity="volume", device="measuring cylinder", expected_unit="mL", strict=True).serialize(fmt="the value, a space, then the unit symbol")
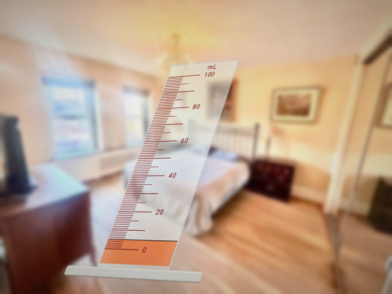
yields 5 mL
